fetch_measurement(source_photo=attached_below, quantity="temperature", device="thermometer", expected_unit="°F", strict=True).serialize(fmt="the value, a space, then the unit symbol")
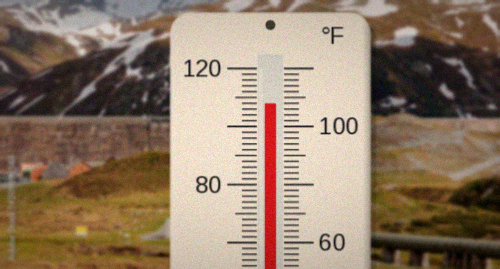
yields 108 °F
